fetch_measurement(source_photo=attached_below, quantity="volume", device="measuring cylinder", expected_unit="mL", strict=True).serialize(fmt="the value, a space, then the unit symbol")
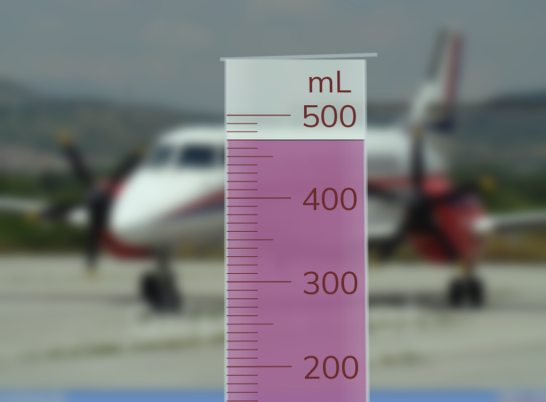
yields 470 mL
